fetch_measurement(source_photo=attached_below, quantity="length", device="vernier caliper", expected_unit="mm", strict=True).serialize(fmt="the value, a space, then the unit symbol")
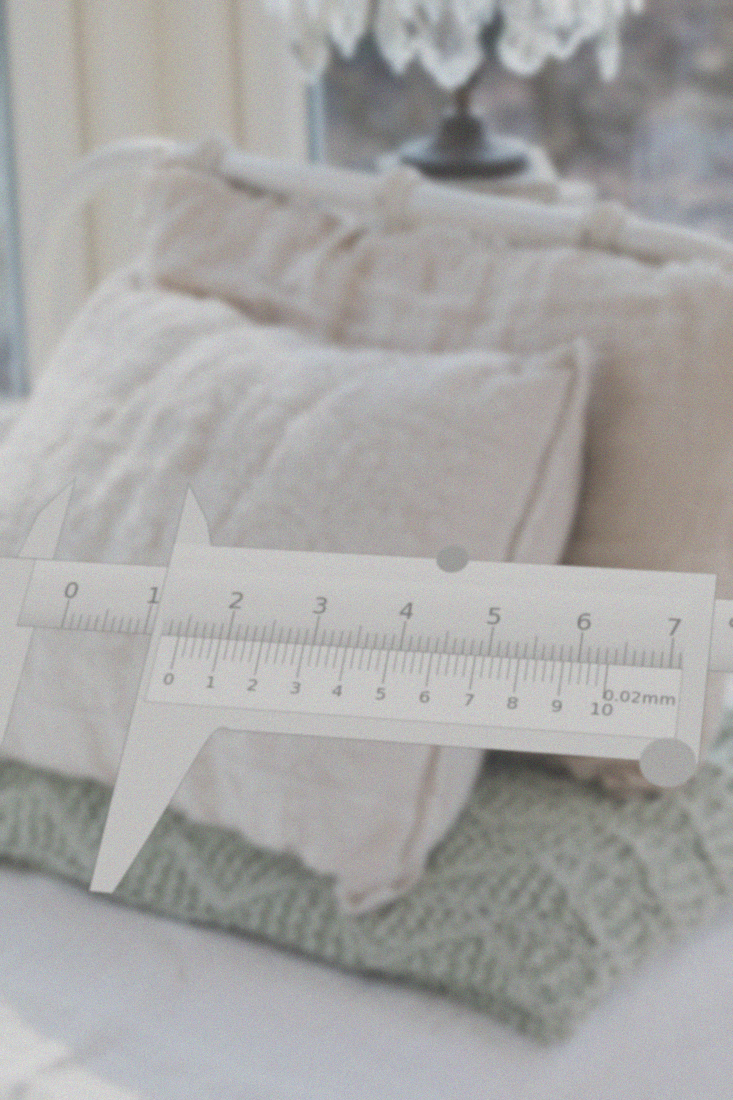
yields 14.2 mm
